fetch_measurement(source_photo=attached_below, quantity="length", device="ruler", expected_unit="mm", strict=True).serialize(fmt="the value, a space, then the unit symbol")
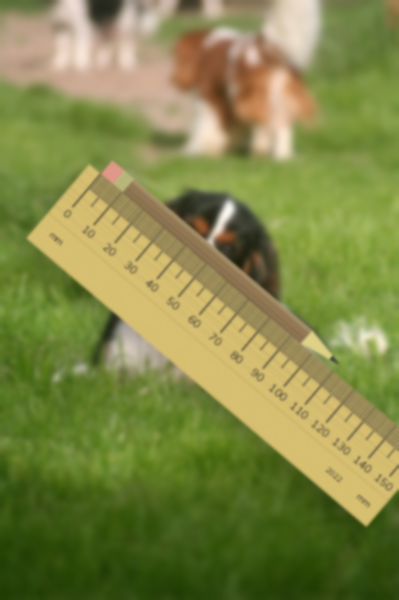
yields 110 mm
